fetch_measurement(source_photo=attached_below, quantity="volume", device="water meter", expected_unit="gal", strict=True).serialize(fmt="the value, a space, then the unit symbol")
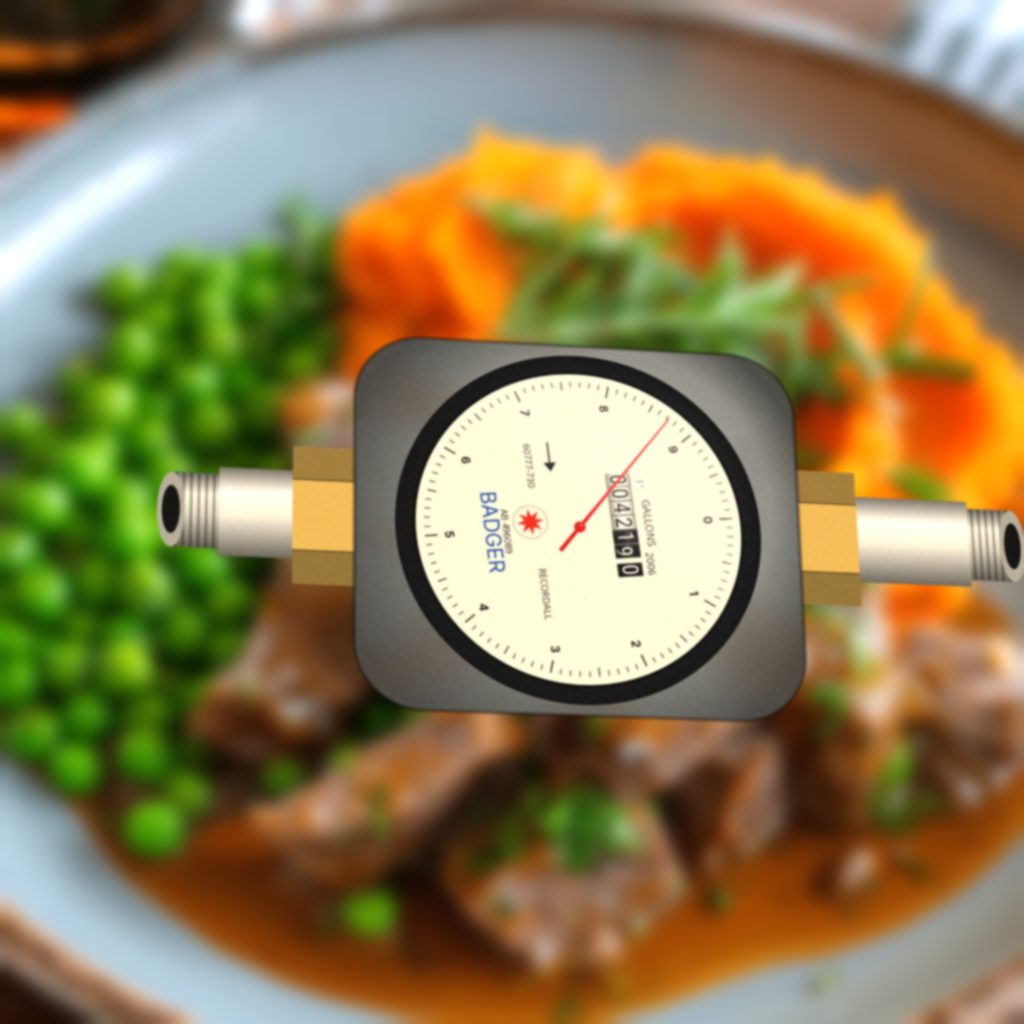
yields 42188.7 gal
